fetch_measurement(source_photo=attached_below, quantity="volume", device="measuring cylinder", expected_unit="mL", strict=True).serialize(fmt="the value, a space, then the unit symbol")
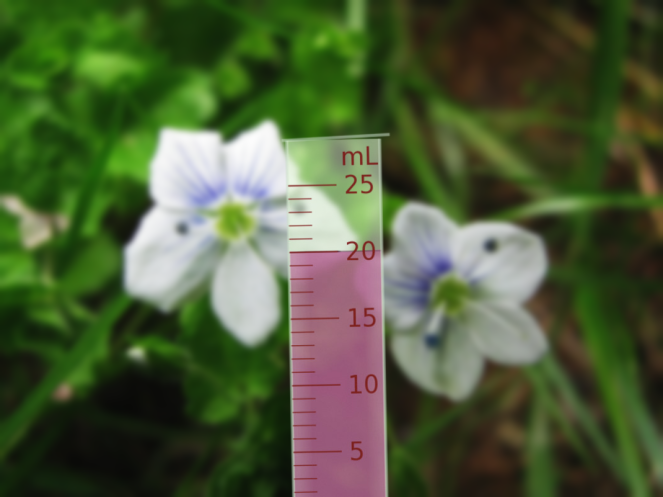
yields 20 mL
